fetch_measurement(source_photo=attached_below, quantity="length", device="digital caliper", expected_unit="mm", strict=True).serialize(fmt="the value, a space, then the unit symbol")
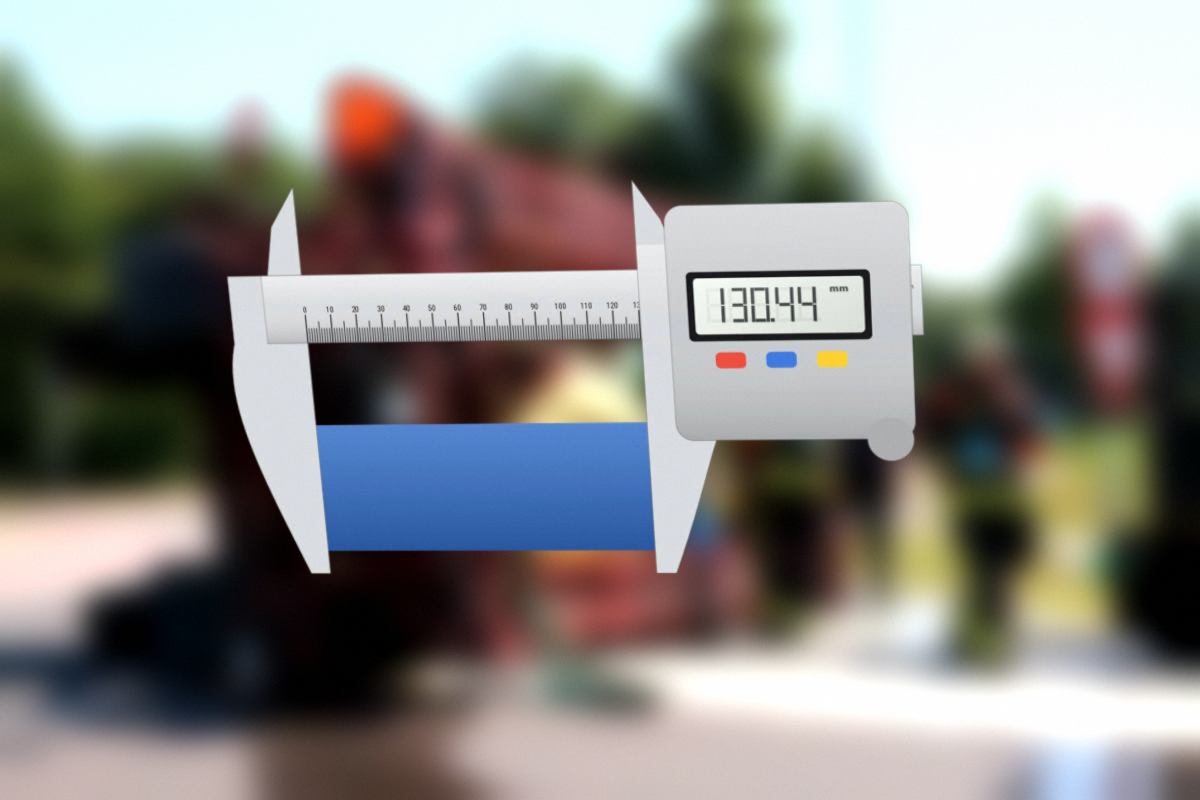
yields 130.44 mm
